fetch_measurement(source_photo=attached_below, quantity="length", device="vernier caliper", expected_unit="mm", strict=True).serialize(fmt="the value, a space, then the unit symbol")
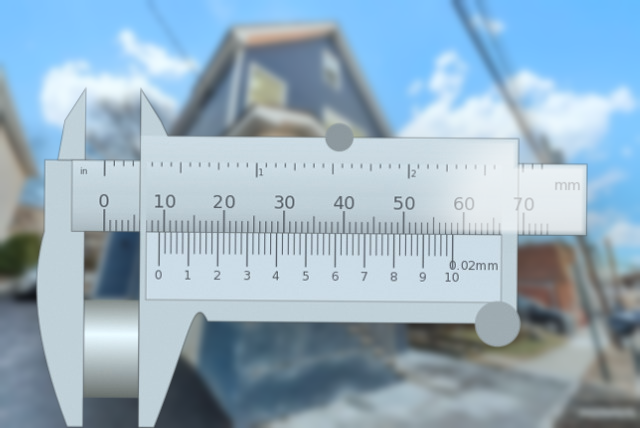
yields 9.2 mm
